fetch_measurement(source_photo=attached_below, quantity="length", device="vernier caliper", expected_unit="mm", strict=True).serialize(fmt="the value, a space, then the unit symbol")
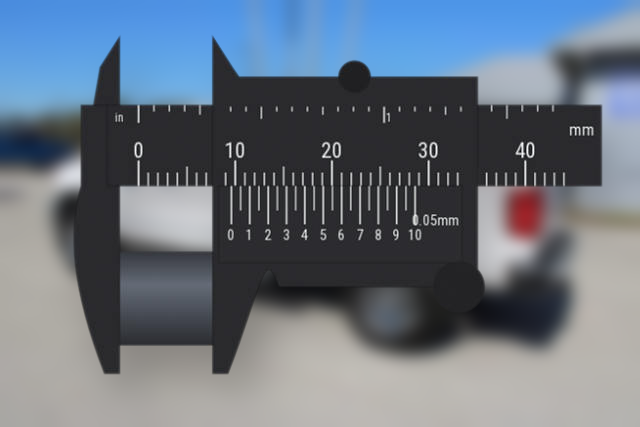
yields 9.6 mm
